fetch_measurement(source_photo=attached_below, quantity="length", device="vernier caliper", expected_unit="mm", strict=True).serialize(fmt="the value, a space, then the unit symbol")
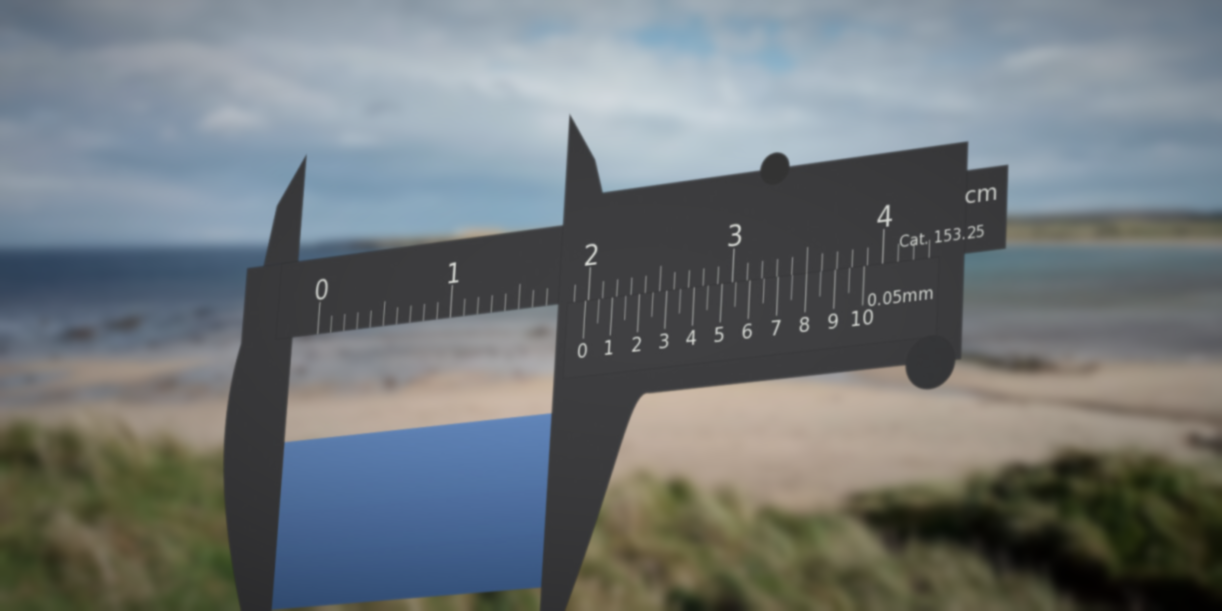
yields 19.8 mm
